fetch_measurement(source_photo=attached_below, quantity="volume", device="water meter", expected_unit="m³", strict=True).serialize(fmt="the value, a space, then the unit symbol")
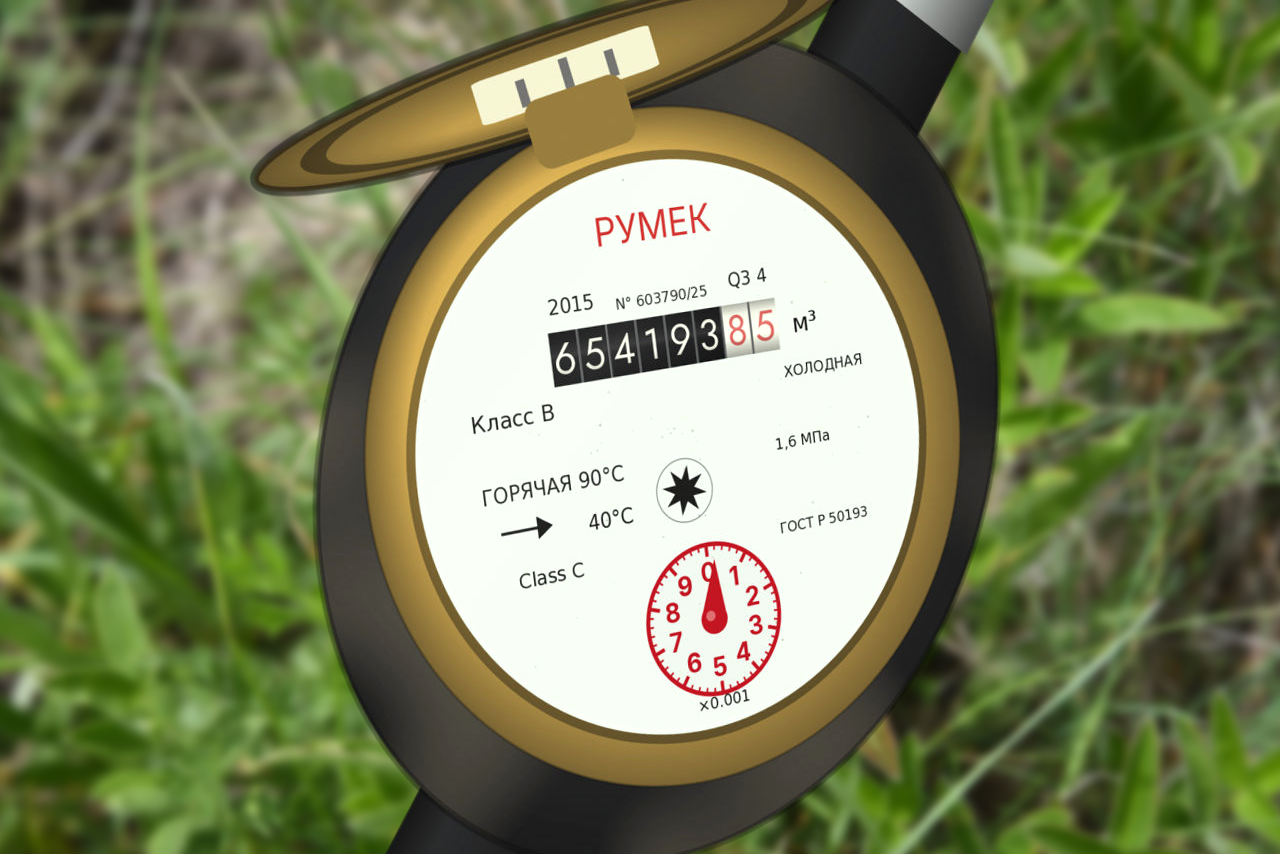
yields 654193.850 m³
